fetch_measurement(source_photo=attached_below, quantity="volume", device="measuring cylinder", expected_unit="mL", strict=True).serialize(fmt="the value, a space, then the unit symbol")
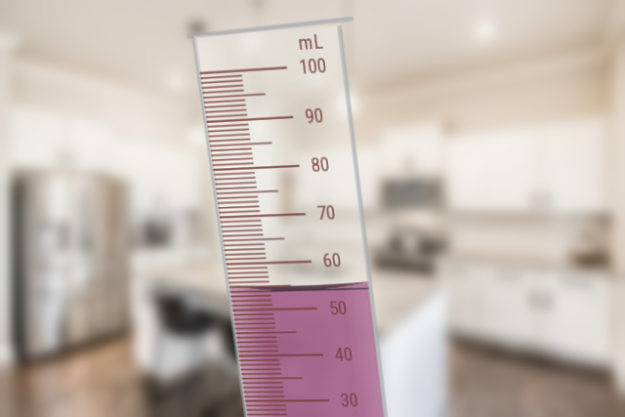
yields 54 mL
